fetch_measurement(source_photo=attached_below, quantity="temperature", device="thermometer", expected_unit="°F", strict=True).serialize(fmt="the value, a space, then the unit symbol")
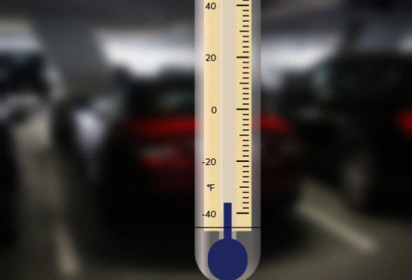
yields -36 °F
